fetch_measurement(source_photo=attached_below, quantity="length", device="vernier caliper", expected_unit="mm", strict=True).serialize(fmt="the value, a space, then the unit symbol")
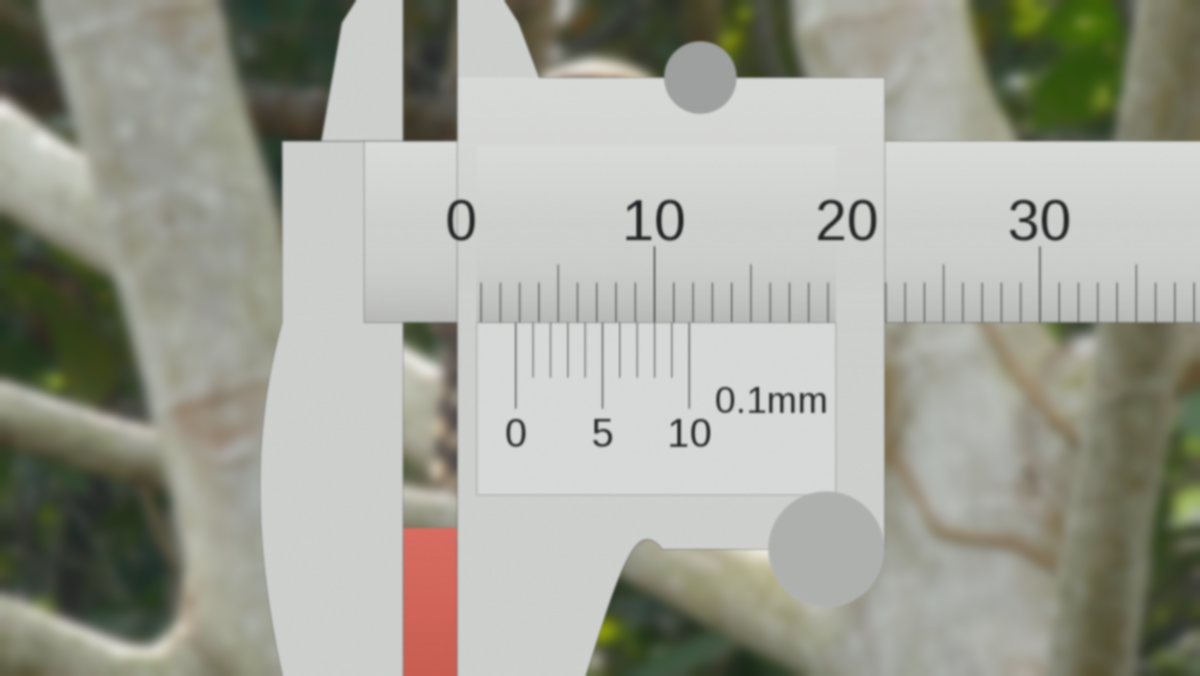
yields 2.8 mm
